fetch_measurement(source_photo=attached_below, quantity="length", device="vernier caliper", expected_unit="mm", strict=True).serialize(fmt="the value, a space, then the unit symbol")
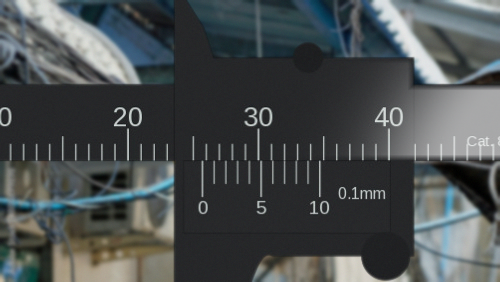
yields 25.7 mm
